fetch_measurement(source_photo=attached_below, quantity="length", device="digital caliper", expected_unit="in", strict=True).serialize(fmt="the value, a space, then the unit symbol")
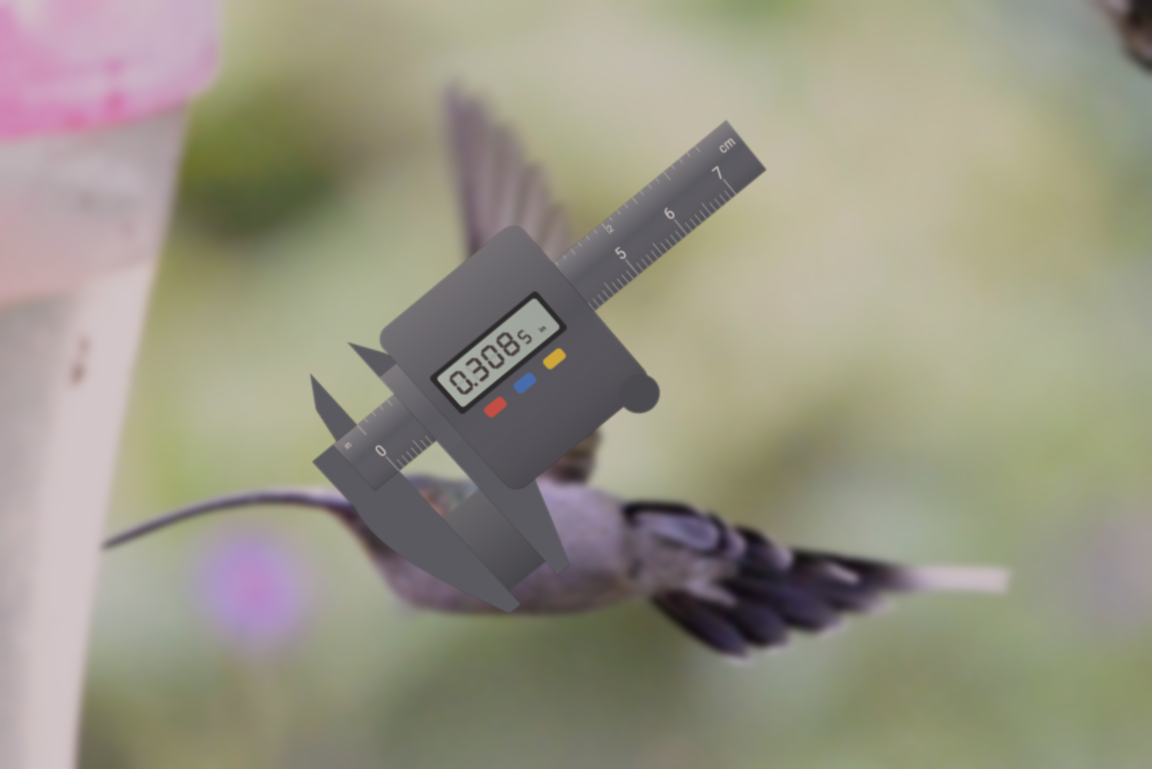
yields 0.3085 in
